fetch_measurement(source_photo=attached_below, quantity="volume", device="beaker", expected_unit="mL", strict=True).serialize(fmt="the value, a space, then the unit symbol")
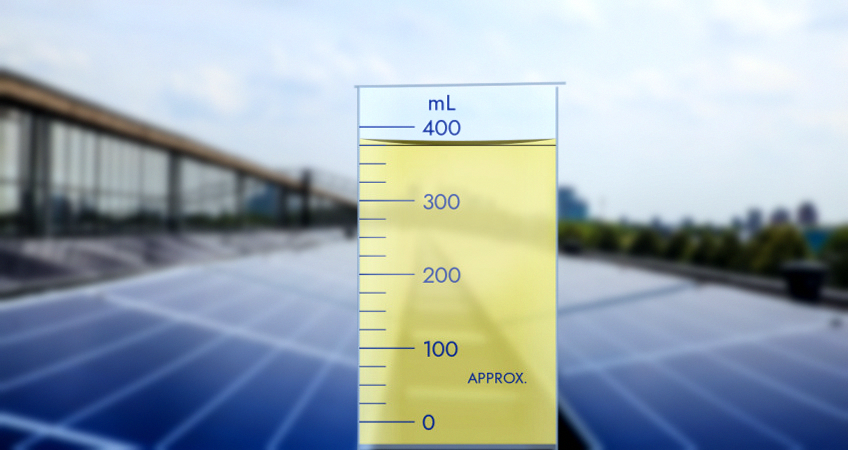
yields 375 mL
